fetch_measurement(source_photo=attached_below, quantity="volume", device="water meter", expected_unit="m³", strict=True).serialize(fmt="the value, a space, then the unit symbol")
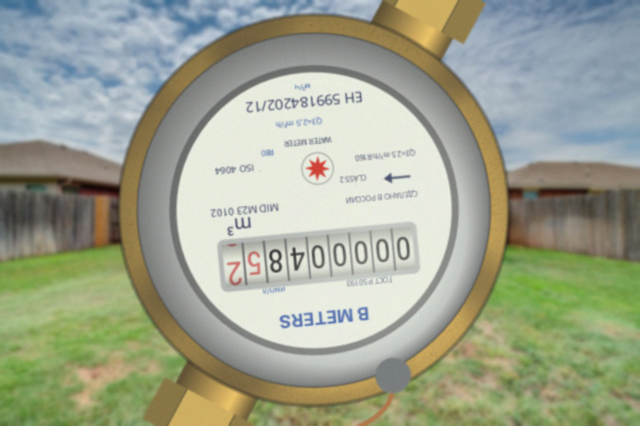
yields 48.52 m³
